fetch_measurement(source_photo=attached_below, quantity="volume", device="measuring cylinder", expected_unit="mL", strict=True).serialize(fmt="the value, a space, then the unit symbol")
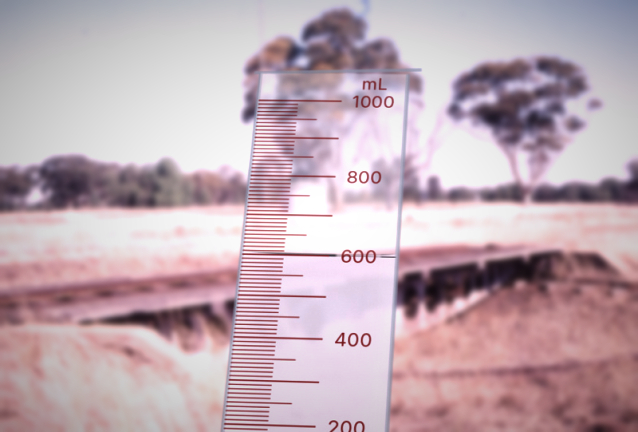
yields 600 mL
